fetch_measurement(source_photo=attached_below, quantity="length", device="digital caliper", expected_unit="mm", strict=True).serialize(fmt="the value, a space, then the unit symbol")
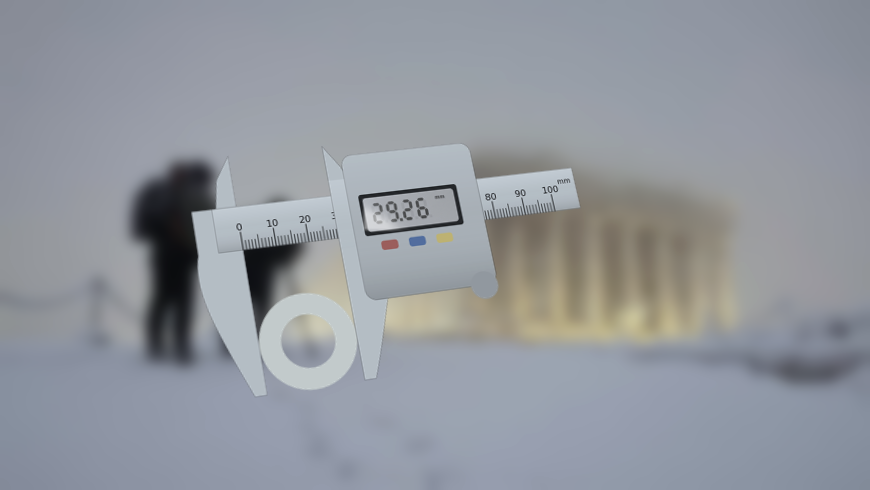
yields 29.26 mm
